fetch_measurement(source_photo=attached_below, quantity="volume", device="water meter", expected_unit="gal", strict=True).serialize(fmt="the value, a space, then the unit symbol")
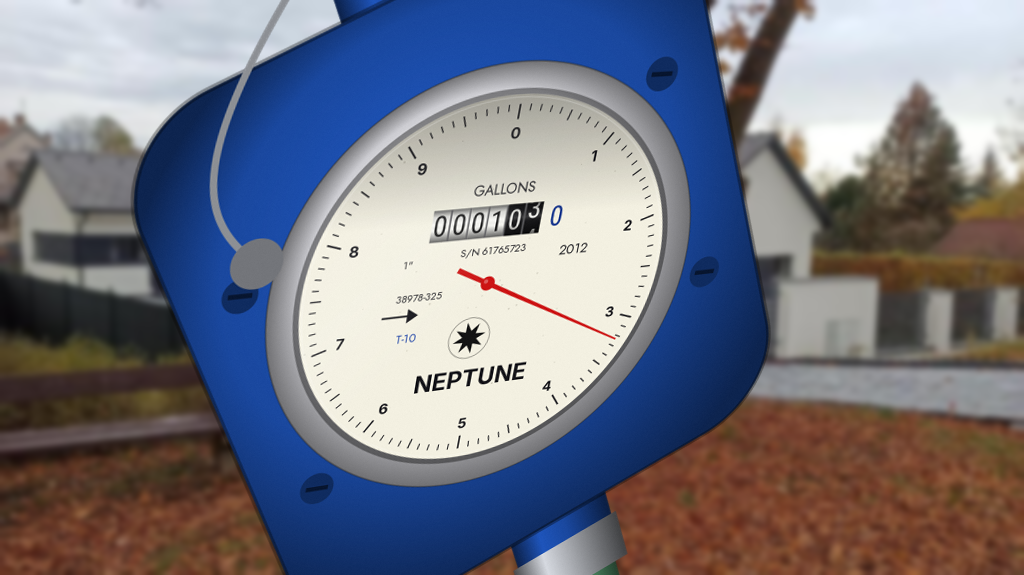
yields 1033.2 gal
